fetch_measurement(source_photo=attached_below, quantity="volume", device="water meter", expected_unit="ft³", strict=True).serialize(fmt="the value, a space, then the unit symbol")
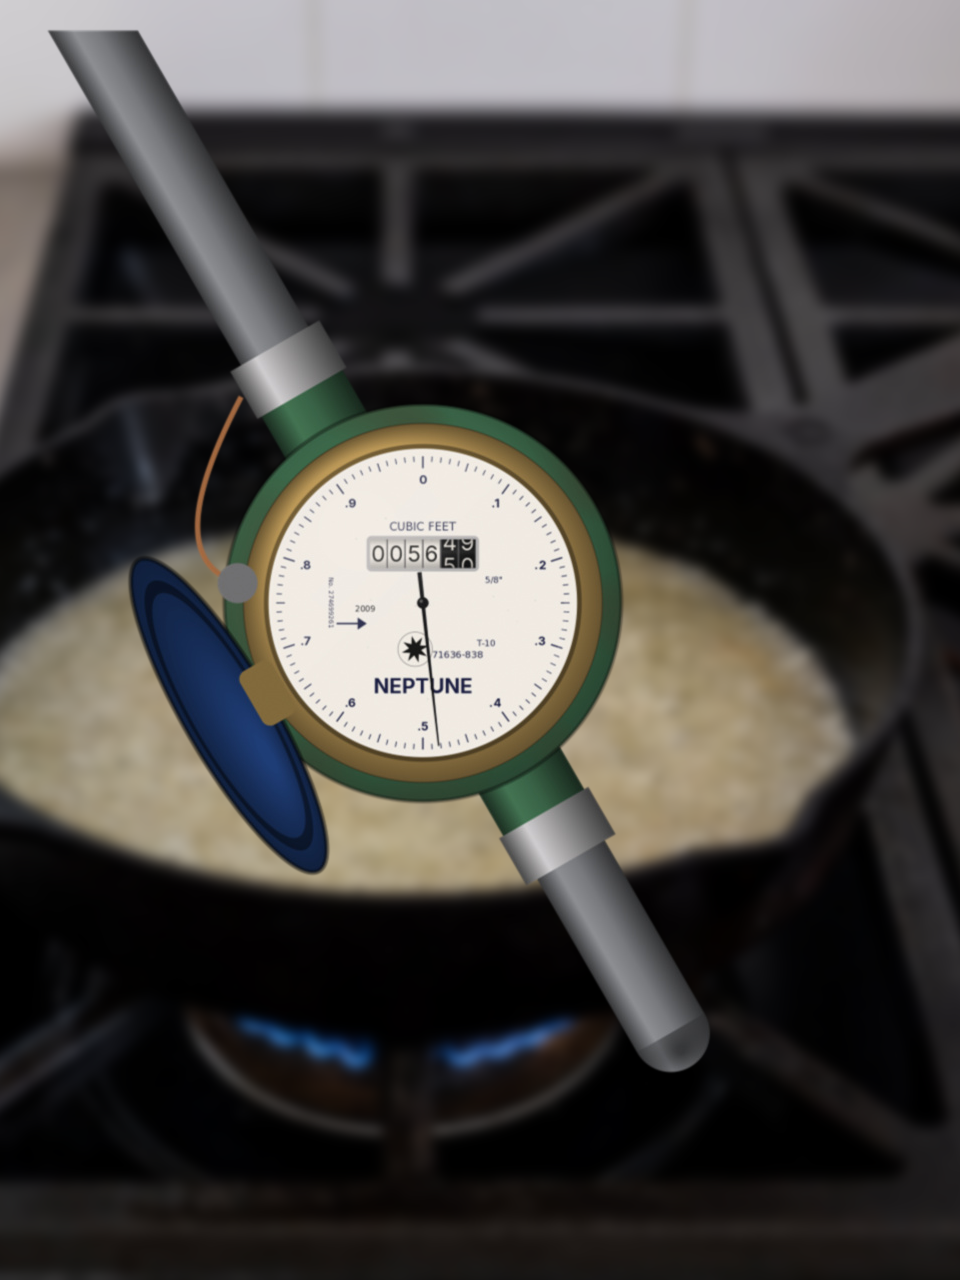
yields 5649.48 ft³
